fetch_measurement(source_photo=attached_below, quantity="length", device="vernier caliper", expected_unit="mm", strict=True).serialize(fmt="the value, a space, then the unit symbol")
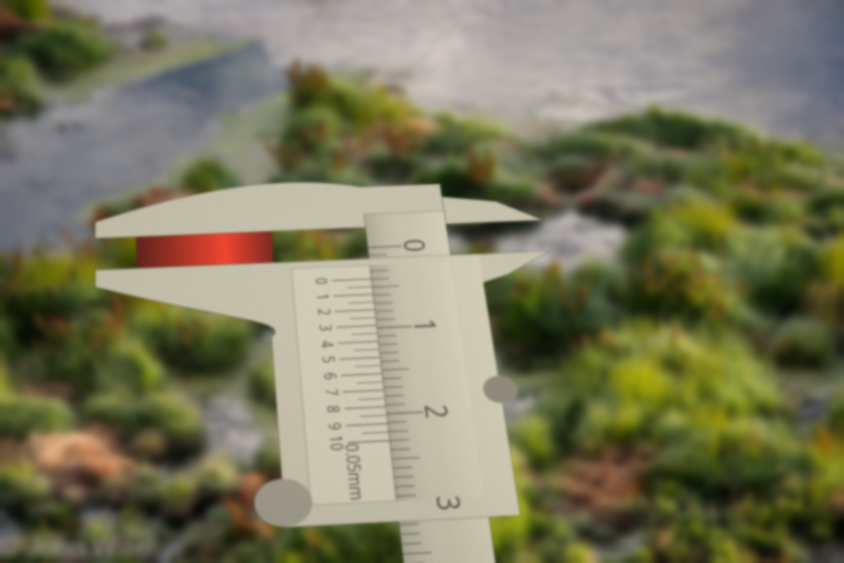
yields 4.0 mm
